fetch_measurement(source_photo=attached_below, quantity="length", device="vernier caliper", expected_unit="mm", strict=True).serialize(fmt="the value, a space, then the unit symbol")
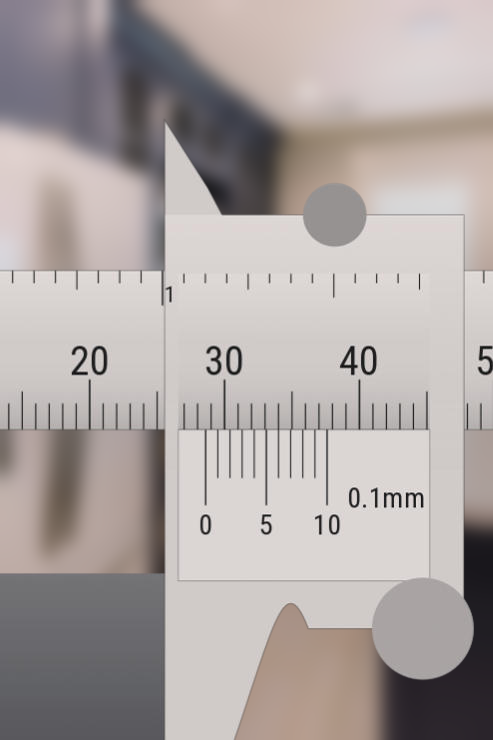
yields 28.6 mm
